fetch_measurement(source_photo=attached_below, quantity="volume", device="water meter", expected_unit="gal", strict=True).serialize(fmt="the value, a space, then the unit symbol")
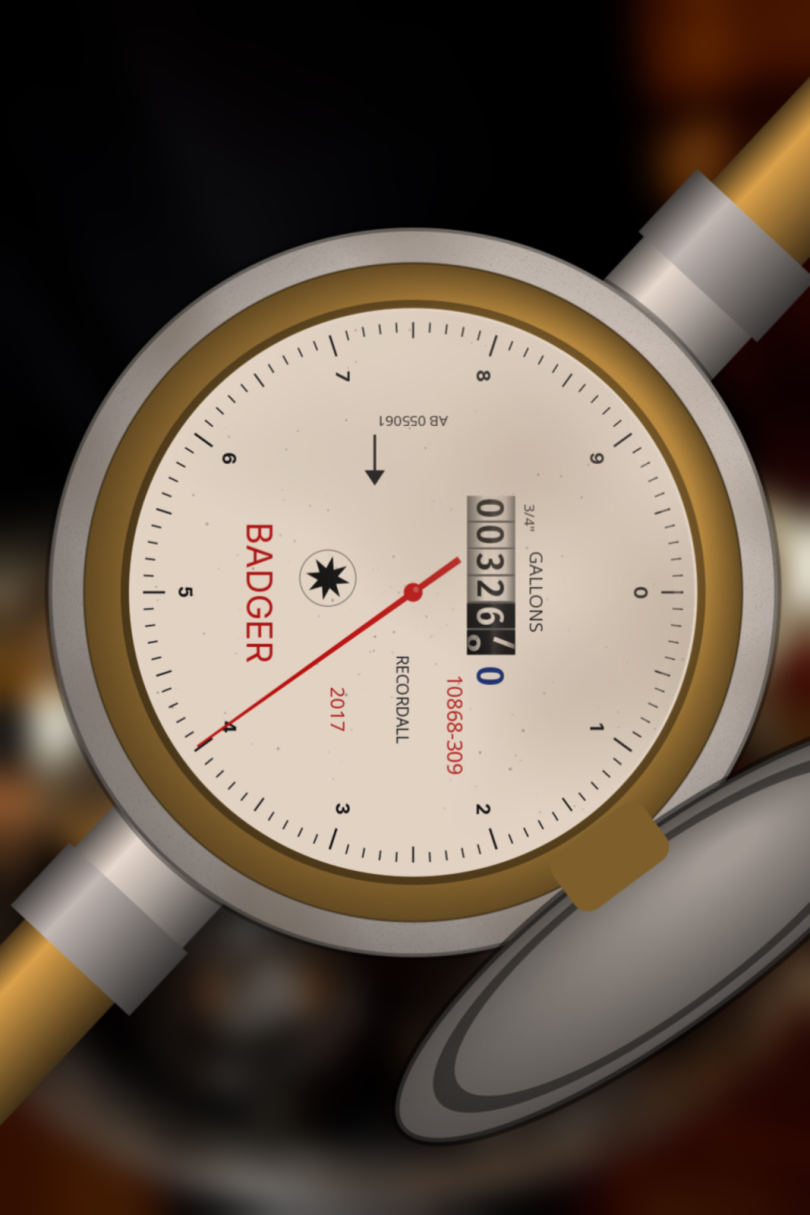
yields 32674.0 gal
